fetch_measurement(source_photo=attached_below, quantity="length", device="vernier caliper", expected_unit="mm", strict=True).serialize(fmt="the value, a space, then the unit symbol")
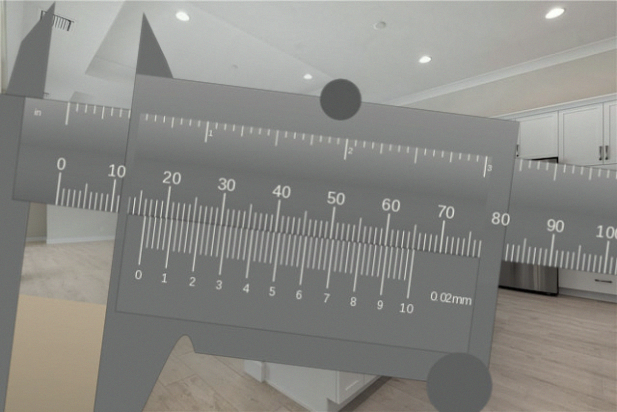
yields 16.2 mm
